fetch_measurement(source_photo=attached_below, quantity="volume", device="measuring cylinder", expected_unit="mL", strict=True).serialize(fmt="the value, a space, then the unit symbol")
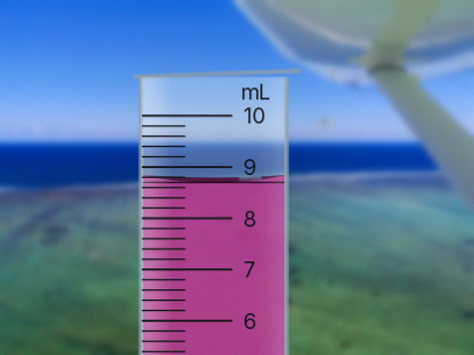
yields 8.7 mL
